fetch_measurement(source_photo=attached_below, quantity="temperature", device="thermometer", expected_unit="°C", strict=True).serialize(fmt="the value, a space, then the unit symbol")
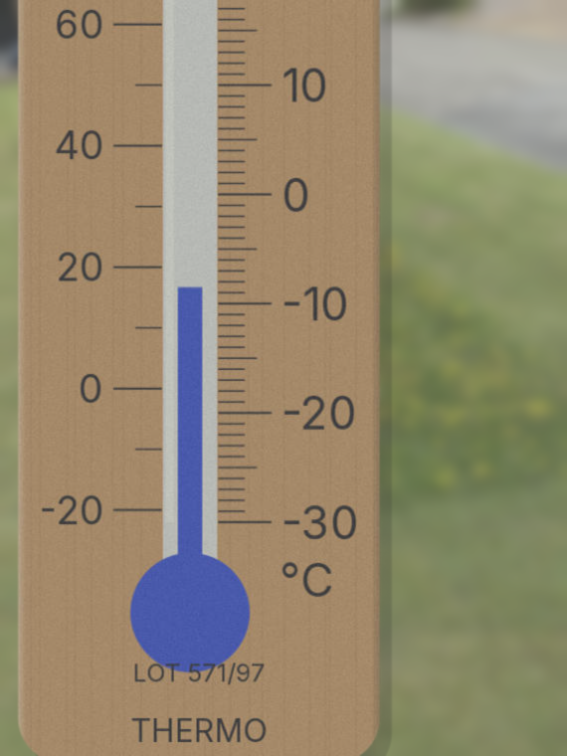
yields -8.5 °C
